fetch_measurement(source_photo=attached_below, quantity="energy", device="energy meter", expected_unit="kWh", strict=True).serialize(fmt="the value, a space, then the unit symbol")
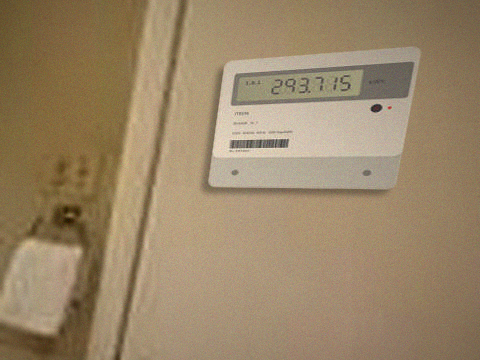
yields 293.715 kWh
